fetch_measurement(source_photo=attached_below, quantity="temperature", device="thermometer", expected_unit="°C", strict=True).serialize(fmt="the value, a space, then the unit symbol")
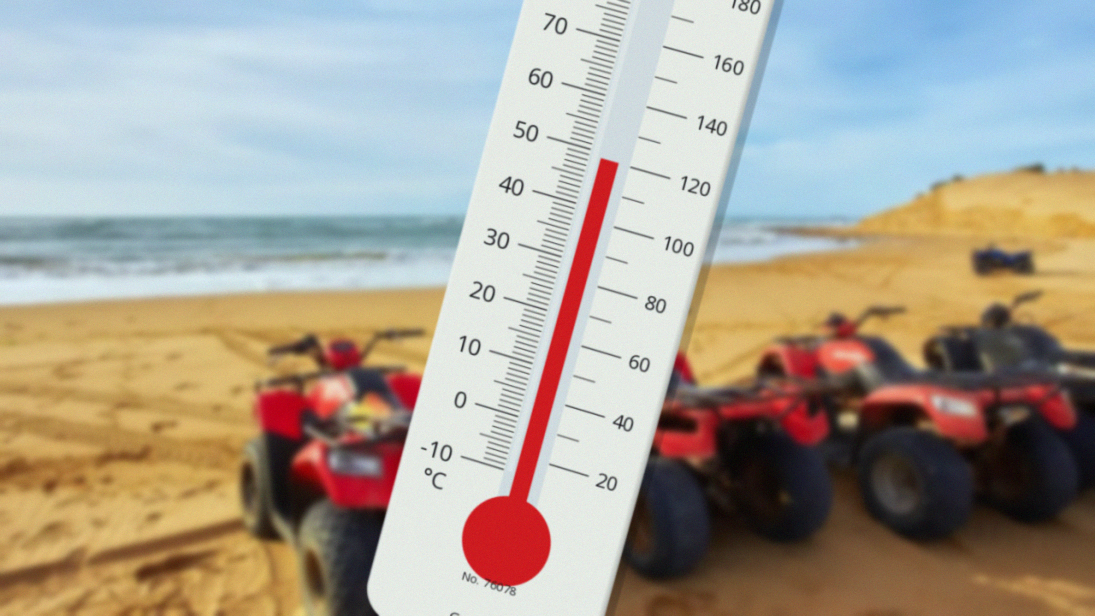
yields 49 °C
